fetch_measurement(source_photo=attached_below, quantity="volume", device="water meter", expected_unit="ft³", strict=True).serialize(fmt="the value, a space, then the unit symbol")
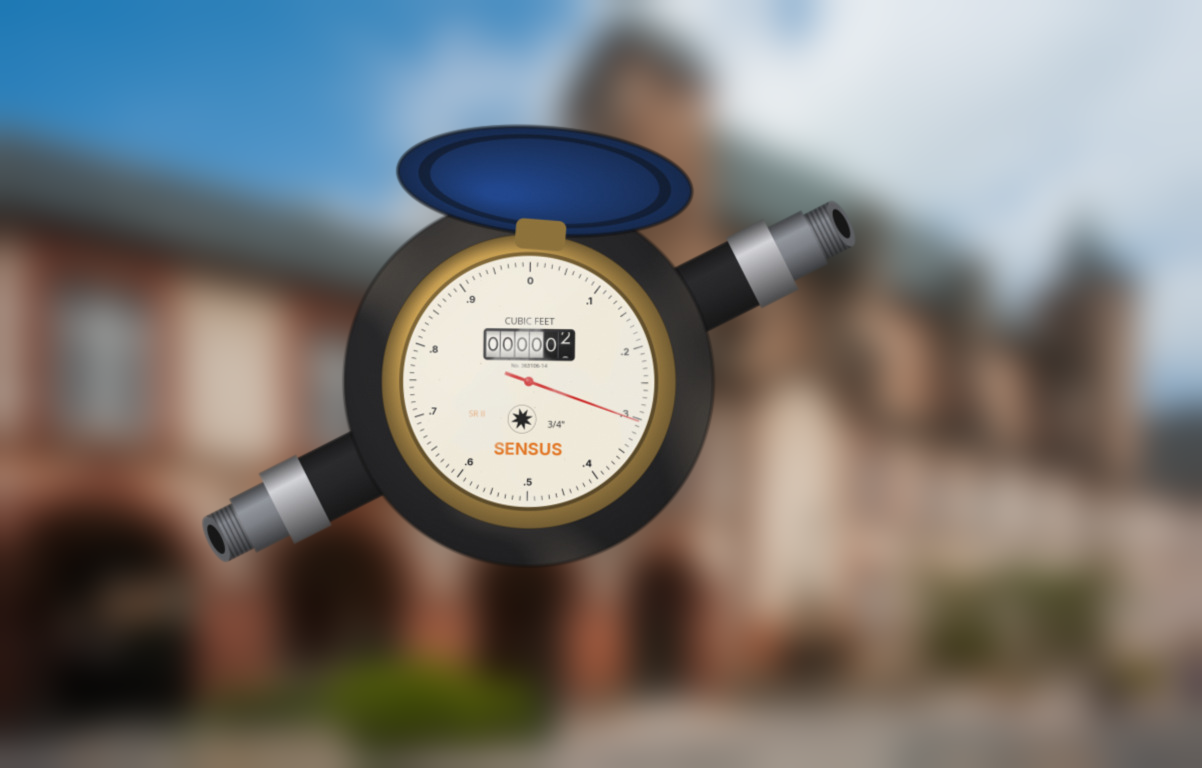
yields 2.30 ft³
